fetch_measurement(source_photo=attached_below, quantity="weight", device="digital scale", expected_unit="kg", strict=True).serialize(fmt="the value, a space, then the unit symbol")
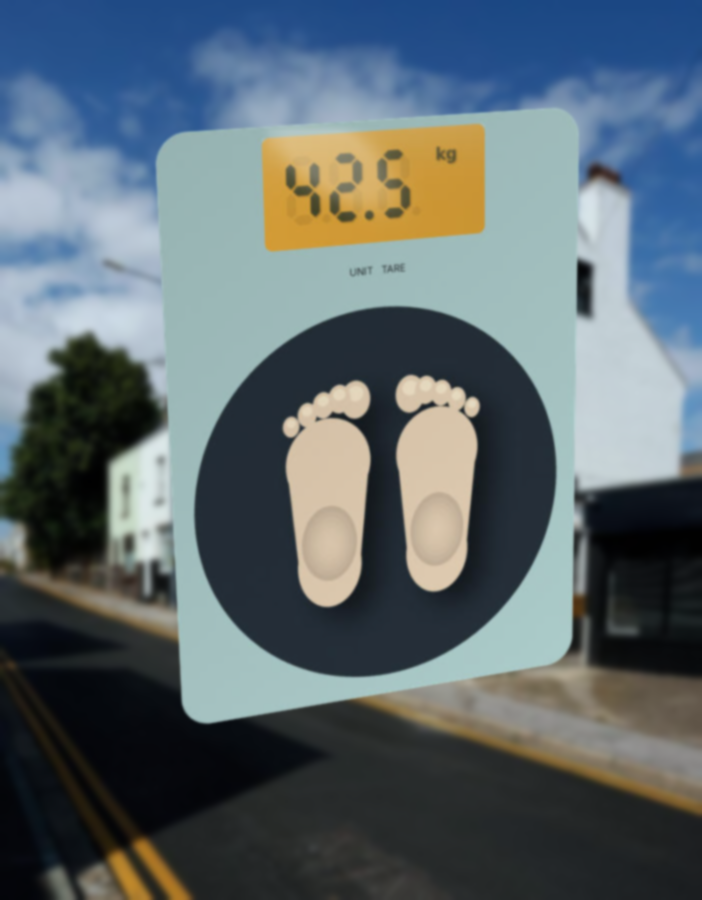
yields 42.5 kg
